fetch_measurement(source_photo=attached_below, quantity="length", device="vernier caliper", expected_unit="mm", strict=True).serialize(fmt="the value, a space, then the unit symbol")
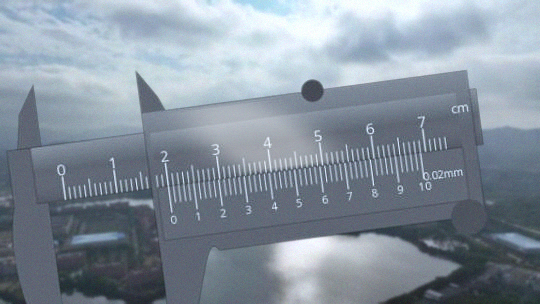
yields 20.0 mm
